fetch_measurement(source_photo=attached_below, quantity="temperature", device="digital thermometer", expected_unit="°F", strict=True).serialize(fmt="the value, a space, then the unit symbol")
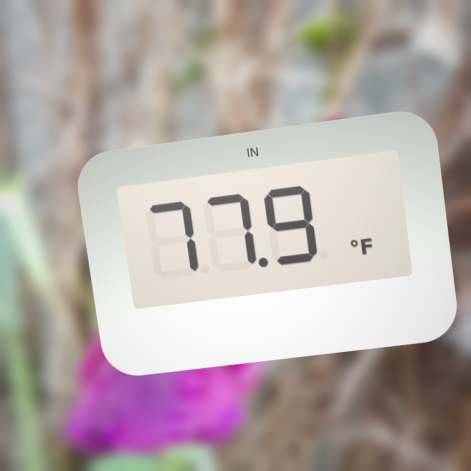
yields 77.9 °F
